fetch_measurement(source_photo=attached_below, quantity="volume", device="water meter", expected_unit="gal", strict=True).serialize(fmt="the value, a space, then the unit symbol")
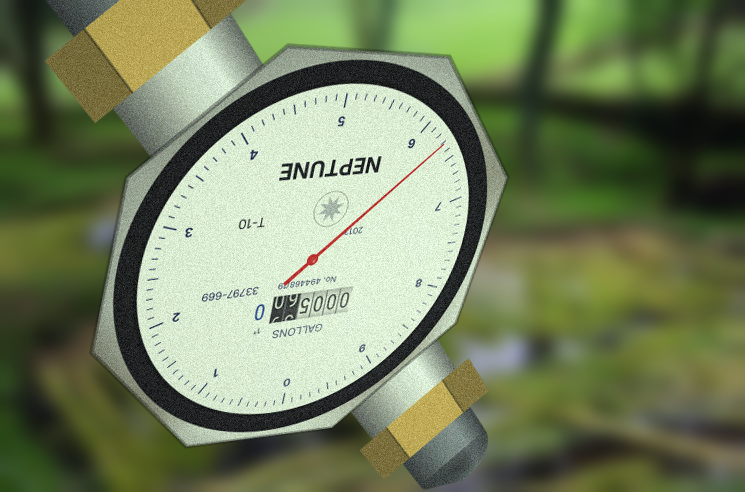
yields 5596.3 gal
